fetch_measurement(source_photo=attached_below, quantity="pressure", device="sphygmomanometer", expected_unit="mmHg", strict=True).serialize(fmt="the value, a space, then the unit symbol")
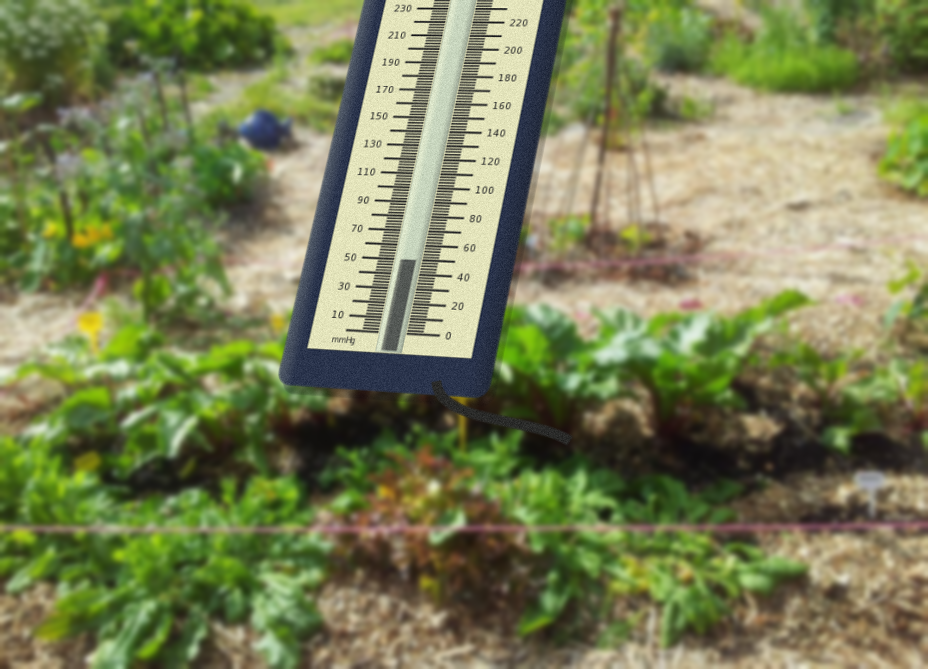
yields 50 mmHg
